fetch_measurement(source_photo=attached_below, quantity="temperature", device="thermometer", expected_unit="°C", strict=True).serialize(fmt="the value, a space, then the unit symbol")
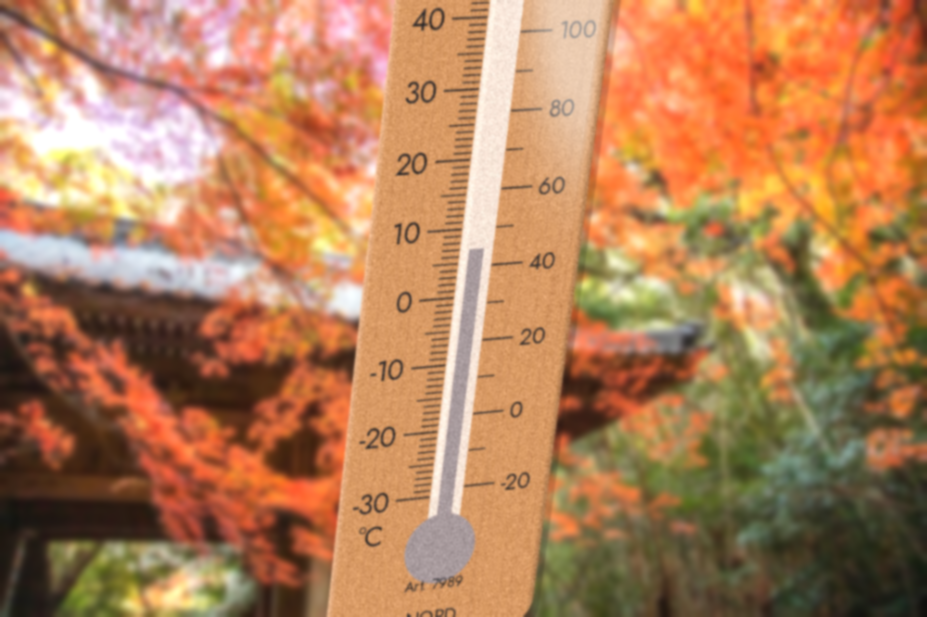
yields 7 °C
